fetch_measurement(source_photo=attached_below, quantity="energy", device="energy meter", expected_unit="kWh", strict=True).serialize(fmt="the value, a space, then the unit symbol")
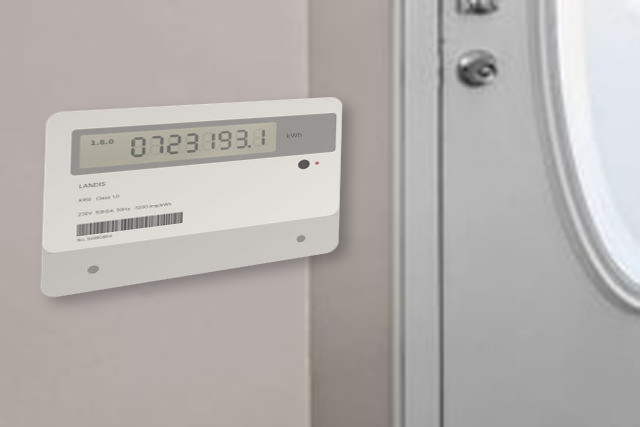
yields 723193.1 kWh
